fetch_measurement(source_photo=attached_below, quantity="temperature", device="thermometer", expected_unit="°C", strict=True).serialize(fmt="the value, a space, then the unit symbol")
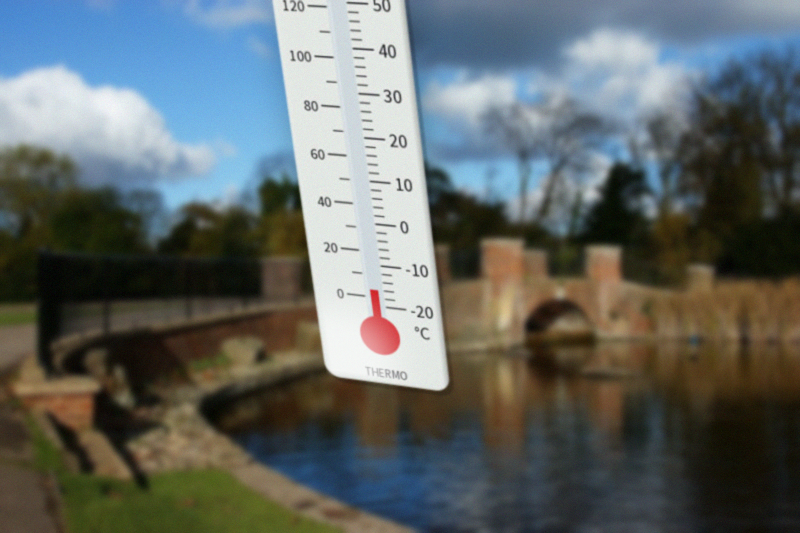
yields -16 °C
